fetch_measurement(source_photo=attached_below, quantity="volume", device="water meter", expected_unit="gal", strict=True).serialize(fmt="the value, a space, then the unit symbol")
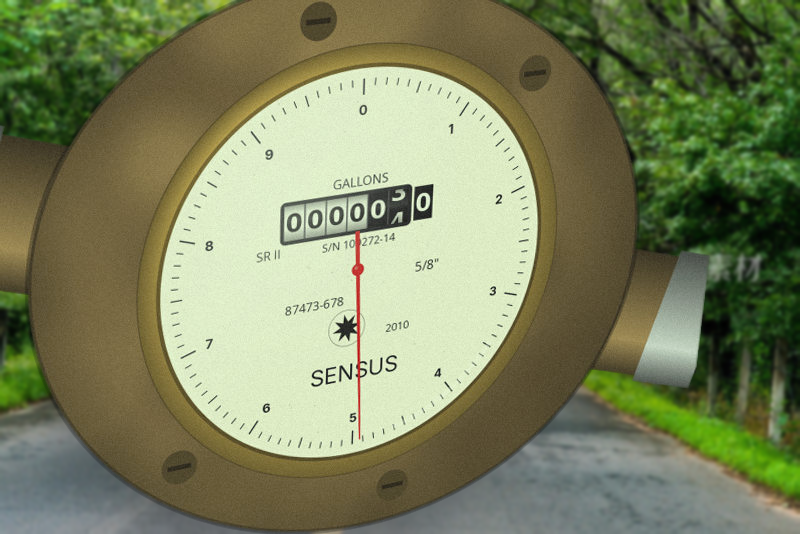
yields 34.9 gal
